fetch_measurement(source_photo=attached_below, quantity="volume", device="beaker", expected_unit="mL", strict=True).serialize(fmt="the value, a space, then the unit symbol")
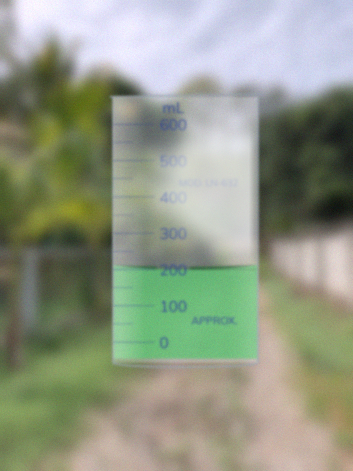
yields 200 mL
